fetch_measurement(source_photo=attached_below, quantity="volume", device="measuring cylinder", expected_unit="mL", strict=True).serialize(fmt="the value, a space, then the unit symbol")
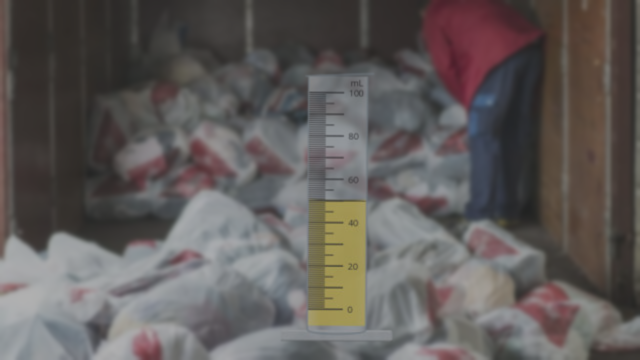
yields 50 mL
